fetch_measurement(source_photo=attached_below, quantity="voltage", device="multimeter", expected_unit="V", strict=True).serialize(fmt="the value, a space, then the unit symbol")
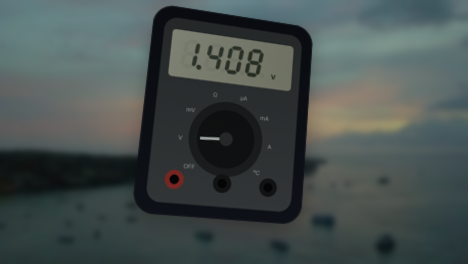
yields 1.408 V
